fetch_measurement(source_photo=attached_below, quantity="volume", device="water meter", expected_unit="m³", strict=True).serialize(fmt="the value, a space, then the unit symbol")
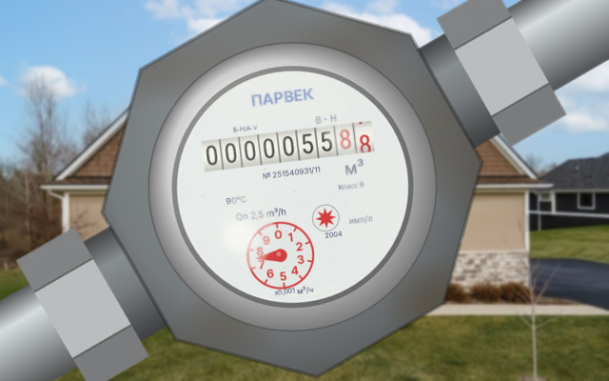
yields 55.877 m³
